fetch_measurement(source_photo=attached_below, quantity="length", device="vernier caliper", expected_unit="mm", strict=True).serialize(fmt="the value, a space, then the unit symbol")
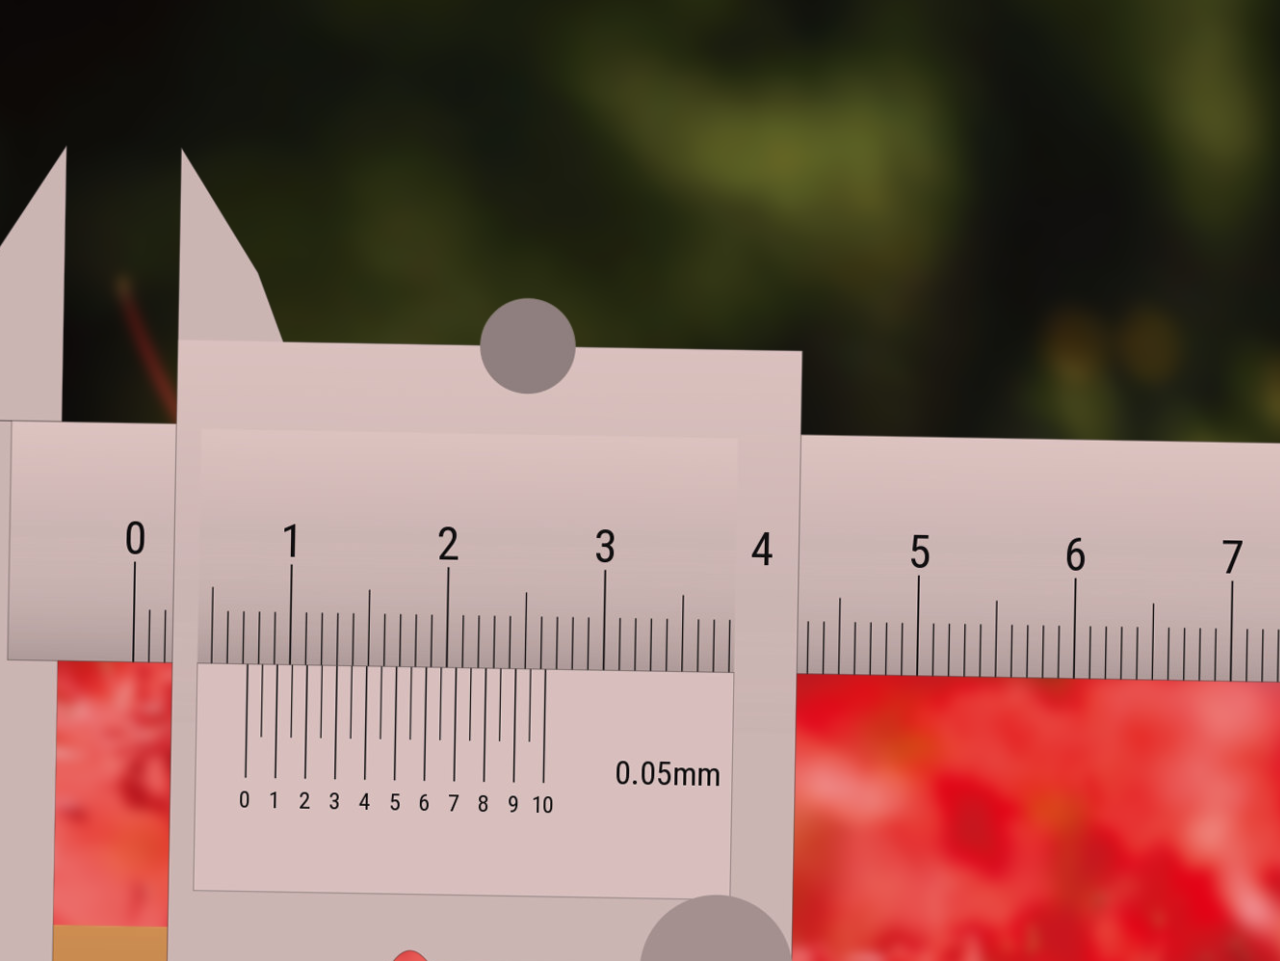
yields 7.3 mm
